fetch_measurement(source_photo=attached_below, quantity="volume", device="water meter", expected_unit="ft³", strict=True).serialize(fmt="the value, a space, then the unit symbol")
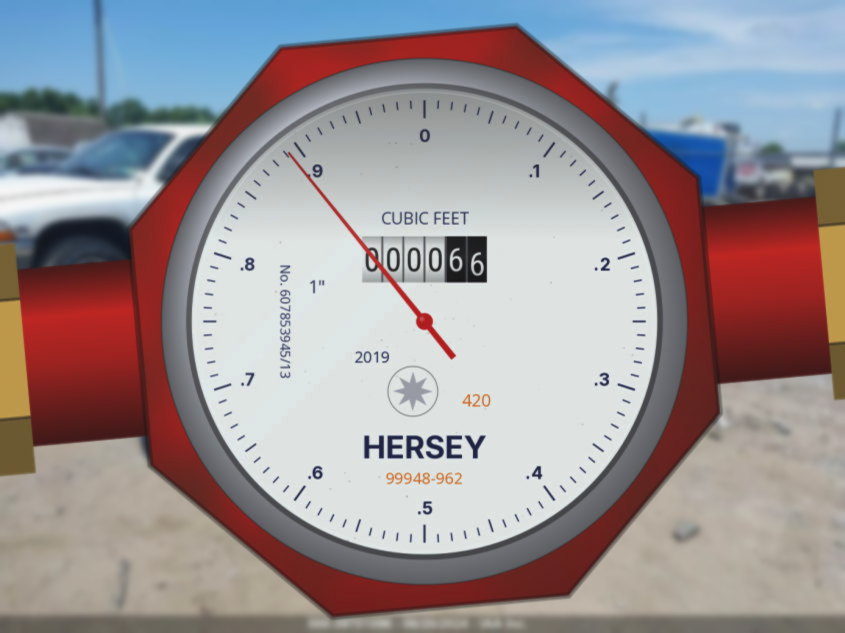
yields 65.89 ft³
